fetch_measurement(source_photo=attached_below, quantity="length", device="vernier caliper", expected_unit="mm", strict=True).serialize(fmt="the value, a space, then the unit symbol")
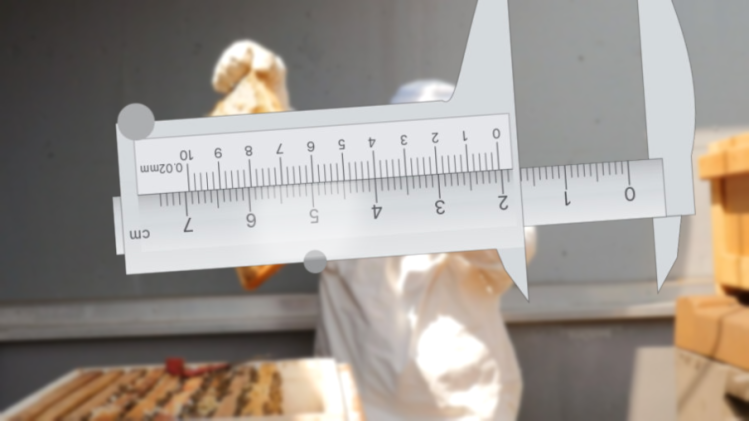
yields 20.4 mm
